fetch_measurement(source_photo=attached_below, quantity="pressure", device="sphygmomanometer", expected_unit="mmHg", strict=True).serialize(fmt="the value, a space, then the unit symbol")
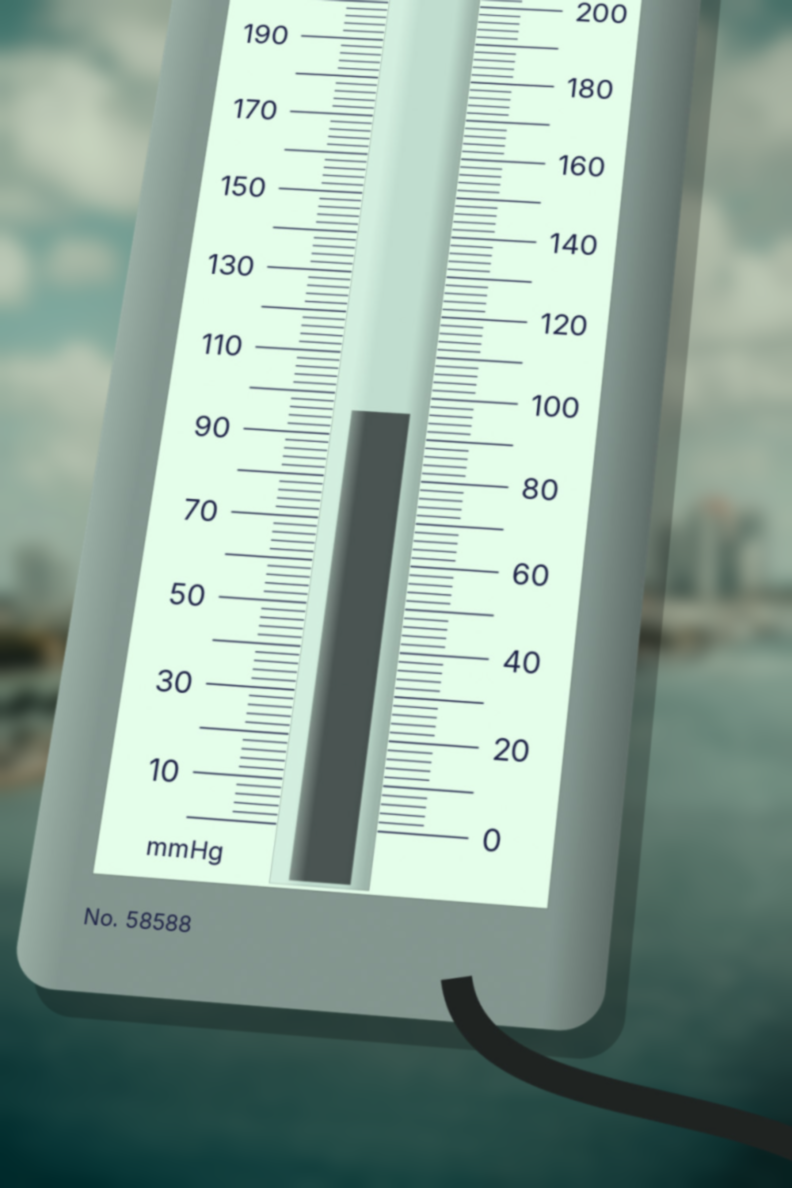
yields 96 mmHg
